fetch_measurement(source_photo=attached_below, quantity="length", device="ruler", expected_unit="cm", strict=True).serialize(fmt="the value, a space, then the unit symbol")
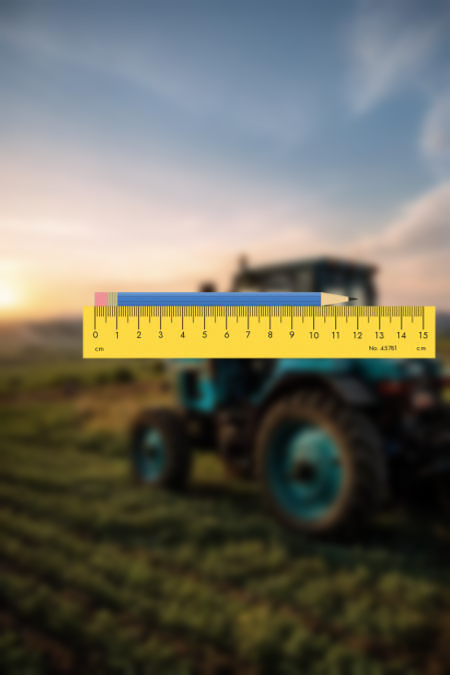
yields 12 cm
